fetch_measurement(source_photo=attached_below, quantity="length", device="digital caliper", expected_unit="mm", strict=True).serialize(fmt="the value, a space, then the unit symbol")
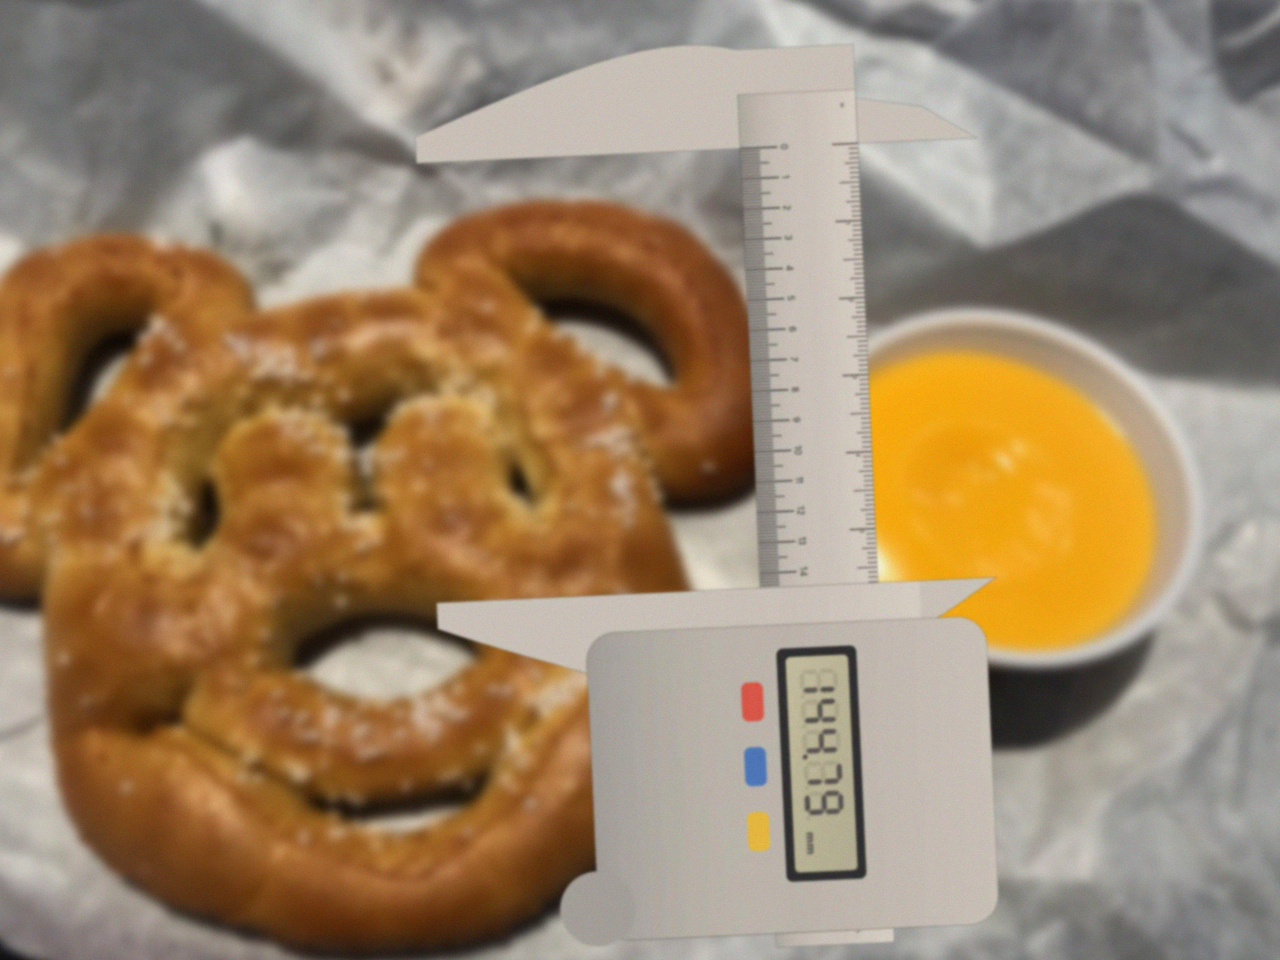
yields 144.79 mm
